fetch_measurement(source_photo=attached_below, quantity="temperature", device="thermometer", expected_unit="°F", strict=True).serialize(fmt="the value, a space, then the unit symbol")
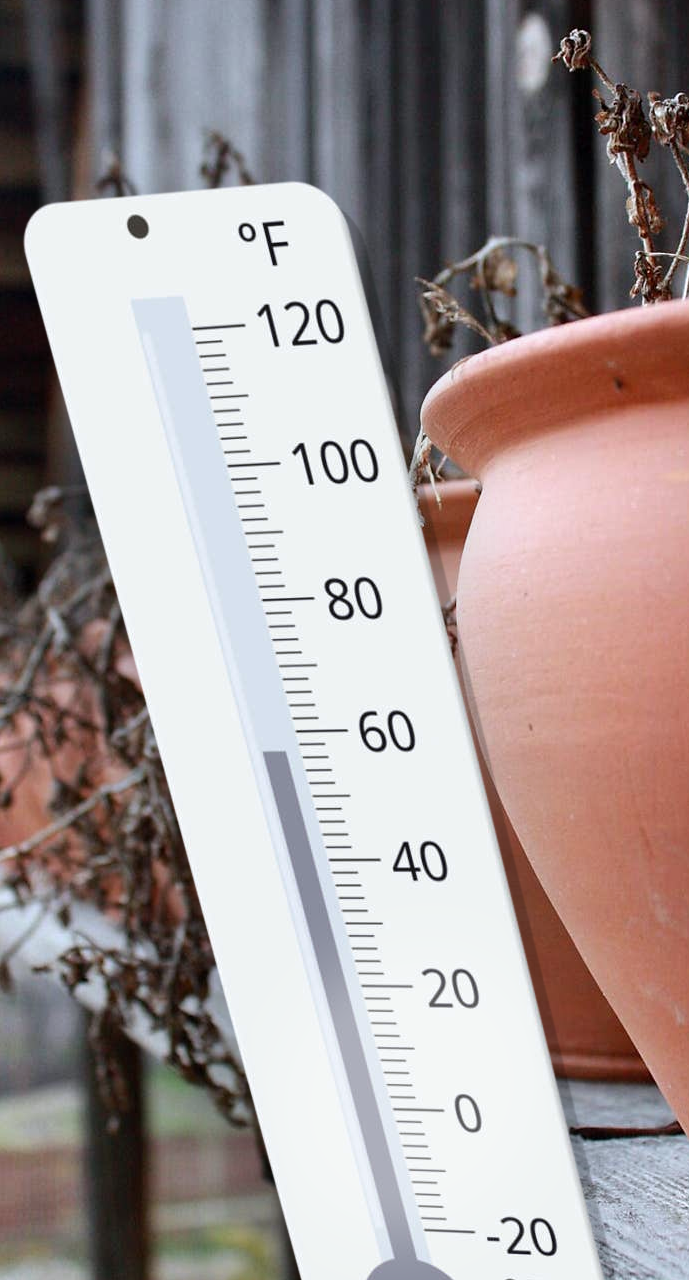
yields 57 °F
